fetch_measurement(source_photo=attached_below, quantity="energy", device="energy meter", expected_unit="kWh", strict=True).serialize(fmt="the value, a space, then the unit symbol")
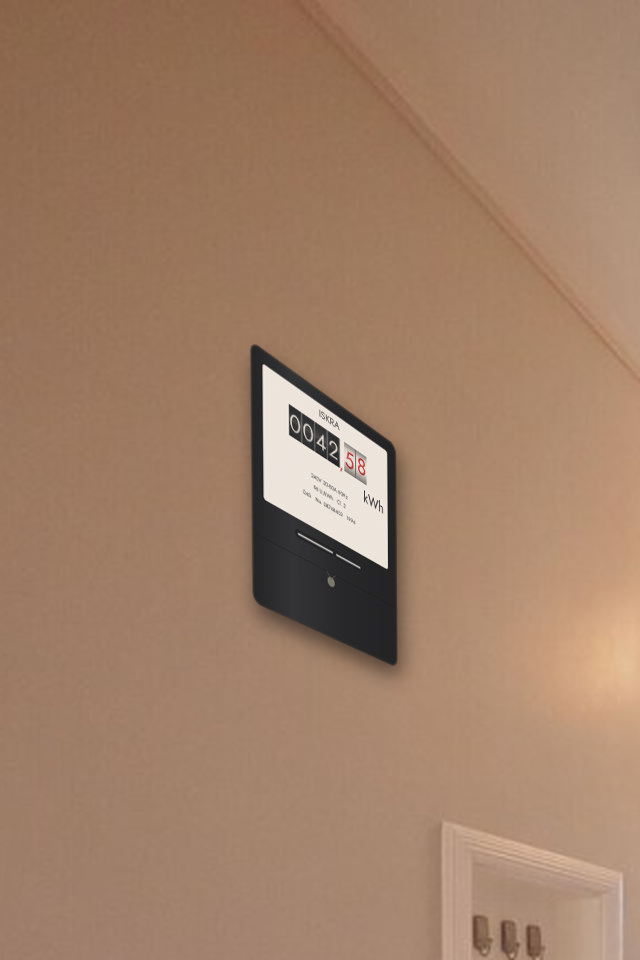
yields 42.58 kWh
